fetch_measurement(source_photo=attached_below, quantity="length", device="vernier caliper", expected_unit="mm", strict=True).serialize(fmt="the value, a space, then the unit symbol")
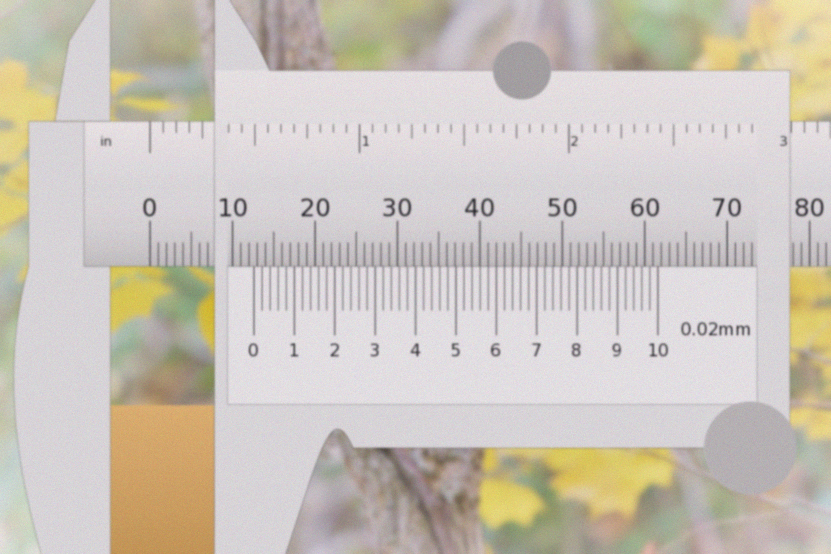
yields 12.6 mm
